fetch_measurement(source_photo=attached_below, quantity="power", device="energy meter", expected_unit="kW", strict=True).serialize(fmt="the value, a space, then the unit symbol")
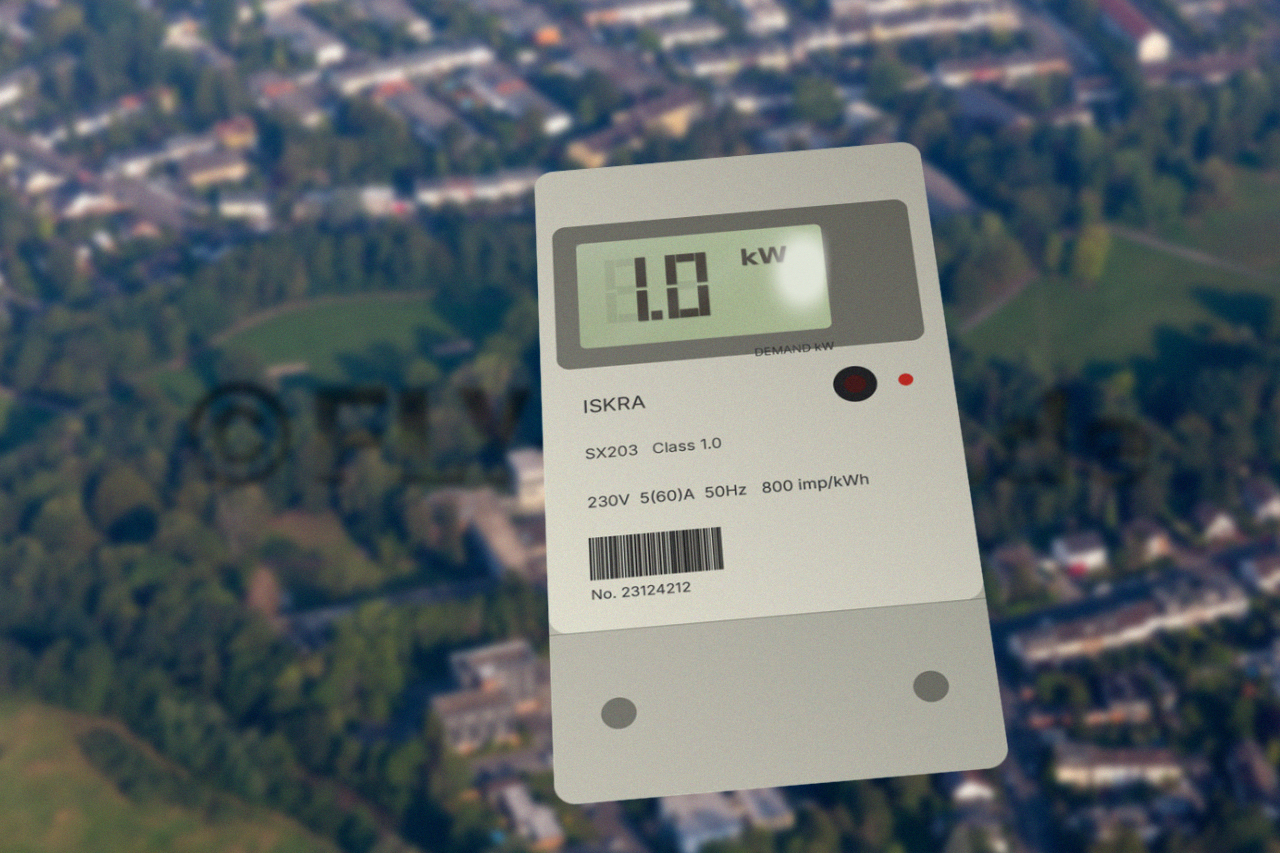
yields 1.0 kW
